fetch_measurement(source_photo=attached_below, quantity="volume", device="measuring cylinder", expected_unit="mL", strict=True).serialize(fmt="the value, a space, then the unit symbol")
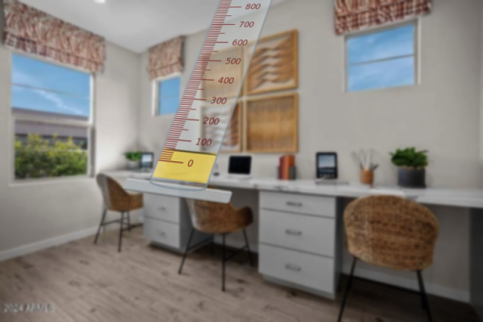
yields 50 mL
